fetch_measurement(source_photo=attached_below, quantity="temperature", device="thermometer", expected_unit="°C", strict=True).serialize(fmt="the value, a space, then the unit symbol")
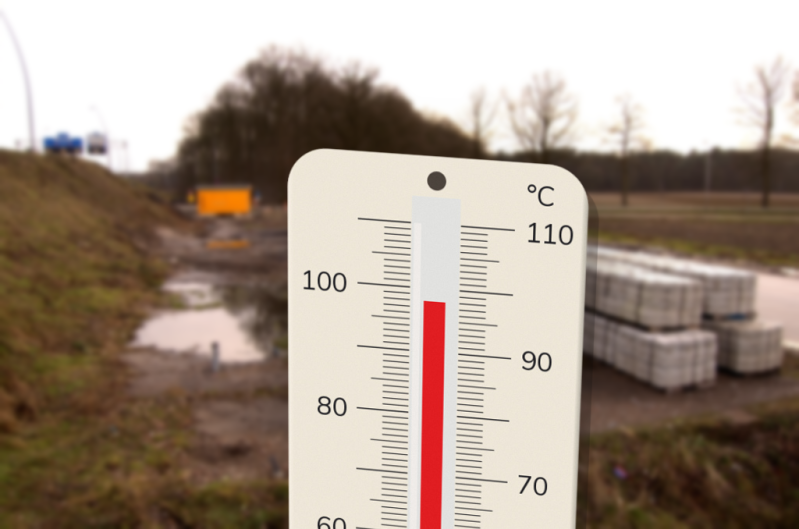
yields 98 °C
